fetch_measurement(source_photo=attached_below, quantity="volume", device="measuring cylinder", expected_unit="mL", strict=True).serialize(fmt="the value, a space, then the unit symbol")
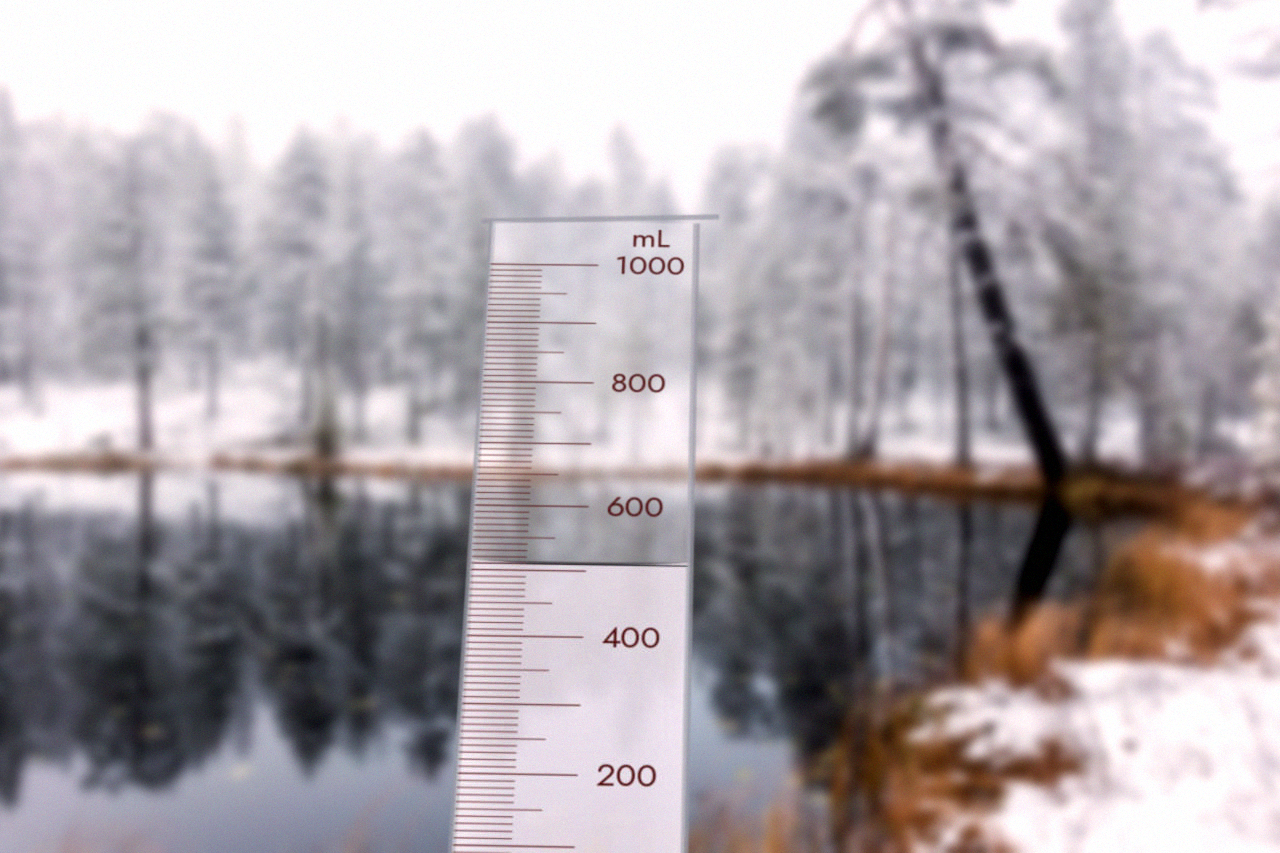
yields 510 mL
